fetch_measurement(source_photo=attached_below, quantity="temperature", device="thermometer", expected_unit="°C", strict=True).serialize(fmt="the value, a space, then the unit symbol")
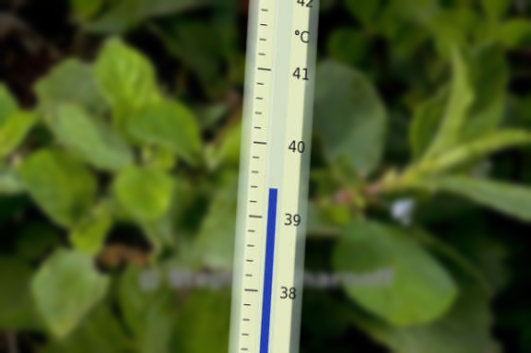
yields 39.4 °C
